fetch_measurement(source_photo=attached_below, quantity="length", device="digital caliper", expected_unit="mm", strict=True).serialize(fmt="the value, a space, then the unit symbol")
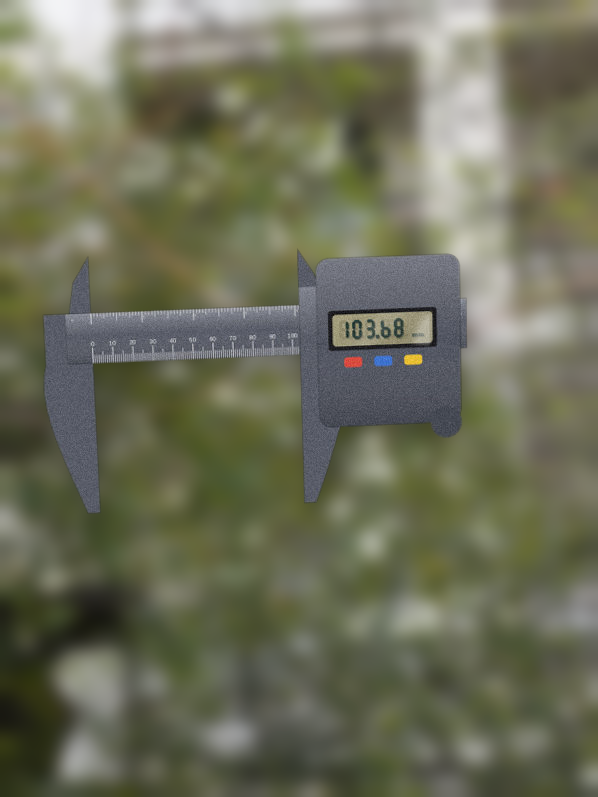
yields 103.68 mm
